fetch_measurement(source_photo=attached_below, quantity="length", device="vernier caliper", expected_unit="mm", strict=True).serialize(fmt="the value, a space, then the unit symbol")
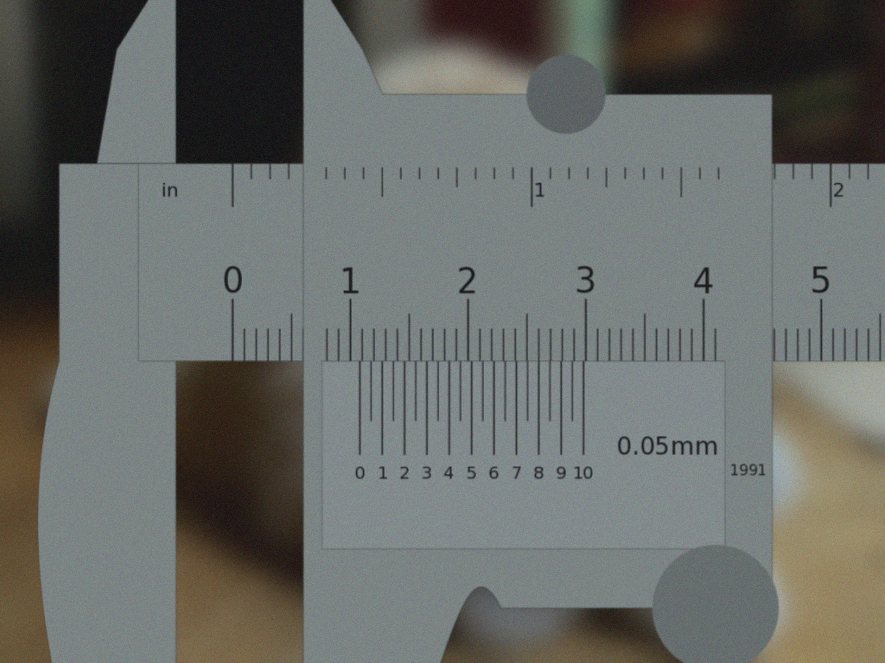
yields 10.8 mm
